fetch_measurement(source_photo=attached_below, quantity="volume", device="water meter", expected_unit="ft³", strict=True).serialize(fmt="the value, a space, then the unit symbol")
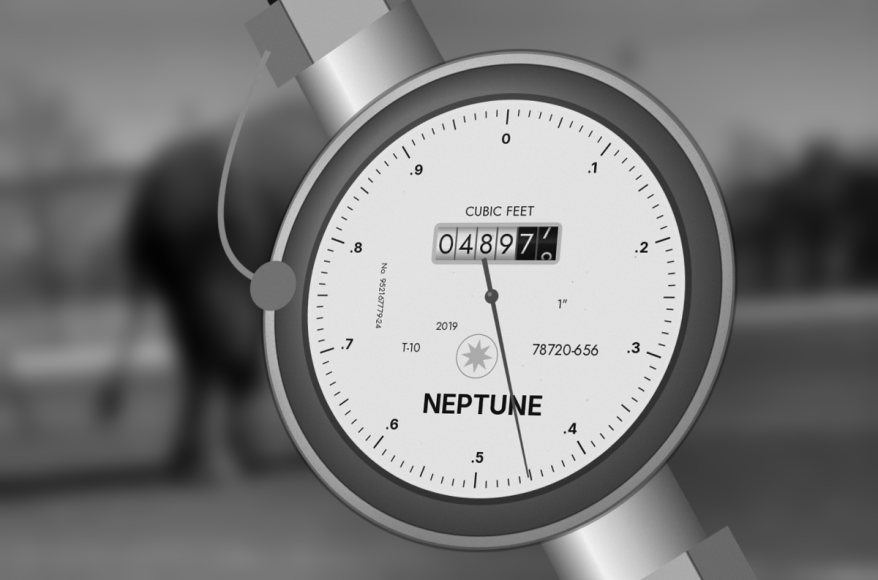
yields 48977.45 ft³
